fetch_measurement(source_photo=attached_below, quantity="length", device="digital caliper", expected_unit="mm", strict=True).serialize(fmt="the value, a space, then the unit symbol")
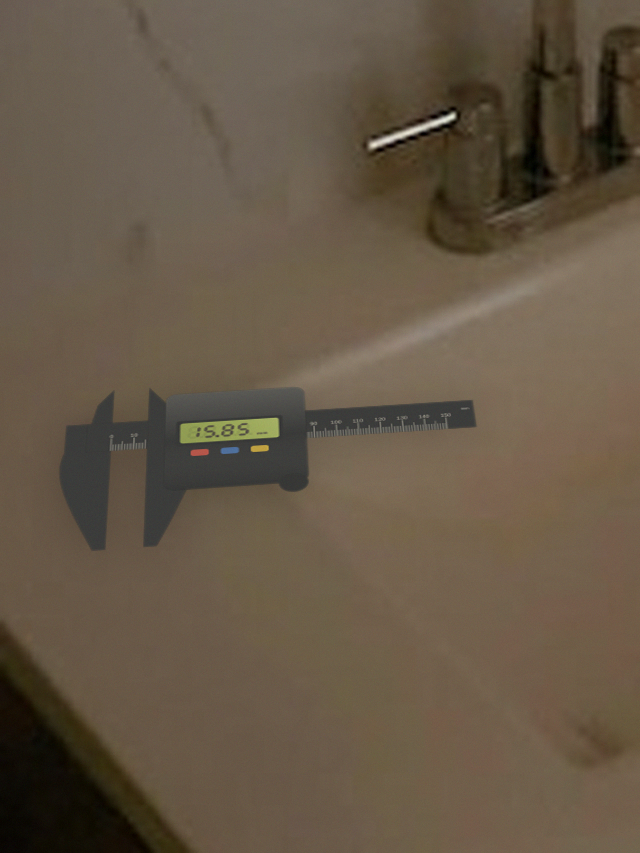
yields 15.85 mm
